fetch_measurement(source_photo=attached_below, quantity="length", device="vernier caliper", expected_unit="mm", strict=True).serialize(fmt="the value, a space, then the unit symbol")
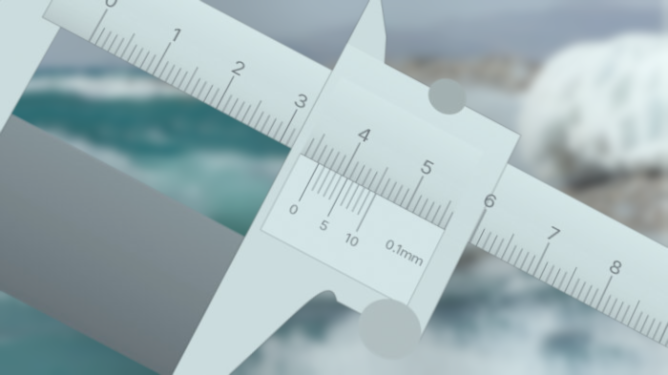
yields 36.2 mm
